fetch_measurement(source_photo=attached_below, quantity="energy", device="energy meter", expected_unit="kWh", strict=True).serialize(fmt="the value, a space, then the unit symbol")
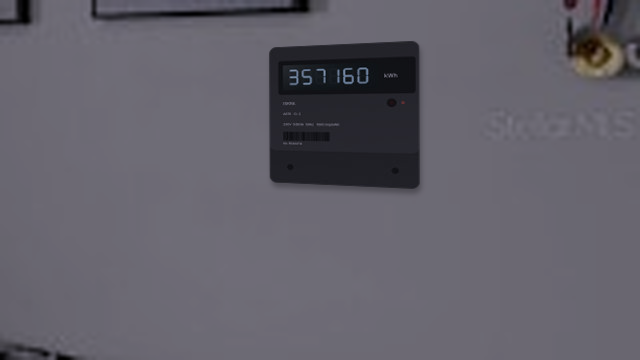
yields 357160 kWh
